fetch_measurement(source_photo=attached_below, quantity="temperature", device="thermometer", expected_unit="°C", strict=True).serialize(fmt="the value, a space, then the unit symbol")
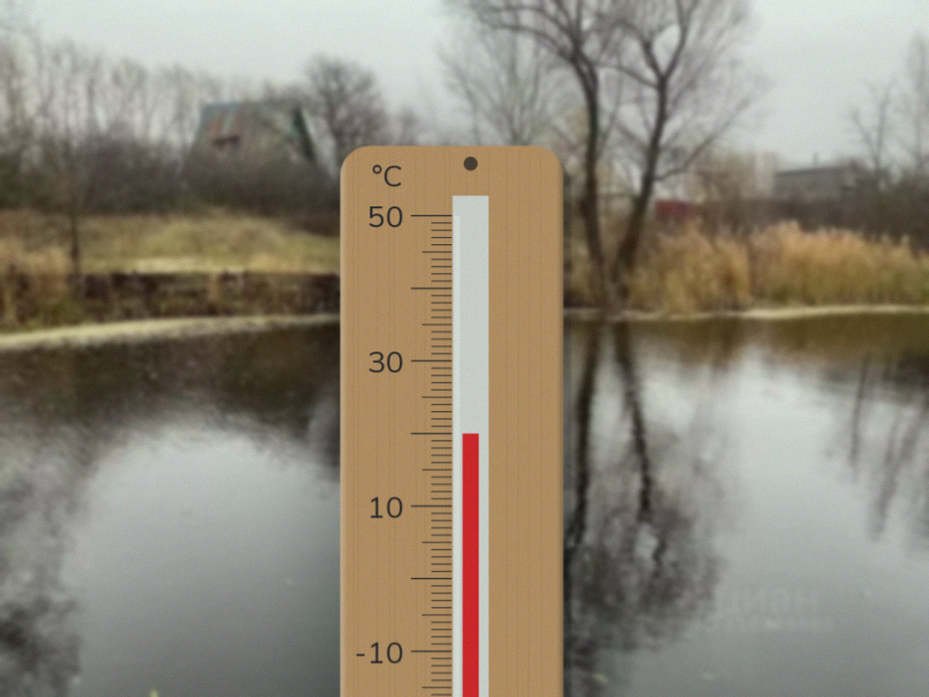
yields 20 °C
